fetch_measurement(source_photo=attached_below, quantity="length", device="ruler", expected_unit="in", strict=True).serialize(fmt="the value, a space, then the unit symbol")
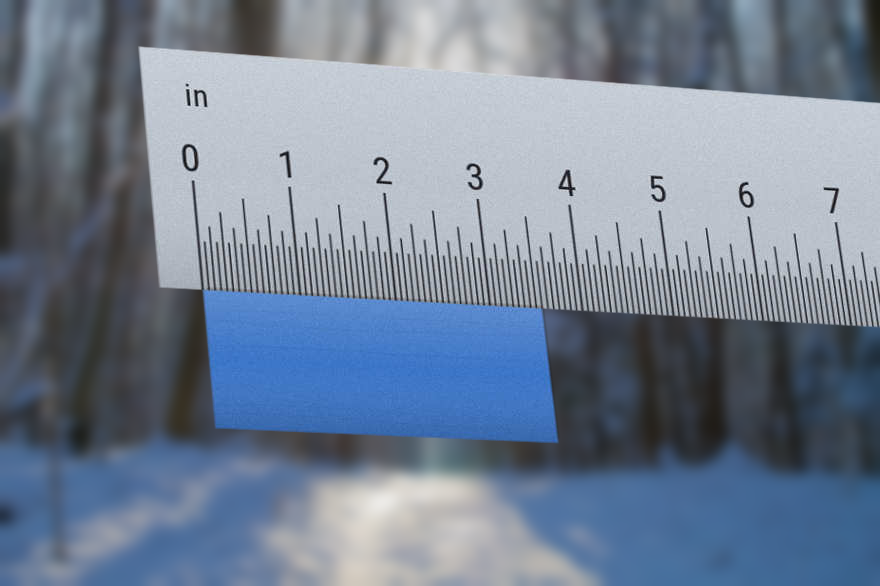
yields 3.5625 in
